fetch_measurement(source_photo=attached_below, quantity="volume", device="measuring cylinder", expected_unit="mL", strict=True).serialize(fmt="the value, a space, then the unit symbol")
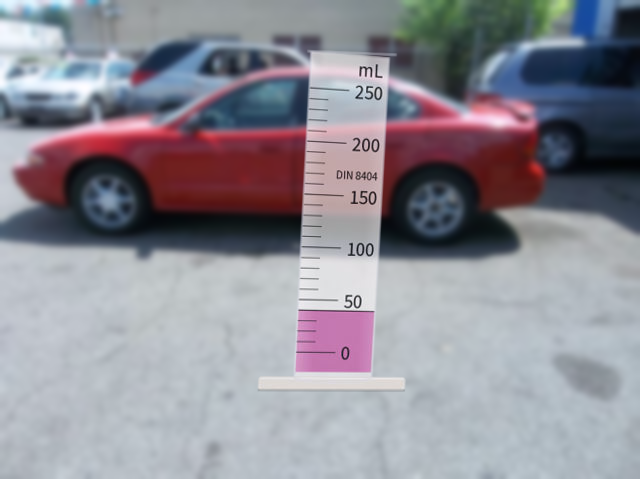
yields 40 mL
